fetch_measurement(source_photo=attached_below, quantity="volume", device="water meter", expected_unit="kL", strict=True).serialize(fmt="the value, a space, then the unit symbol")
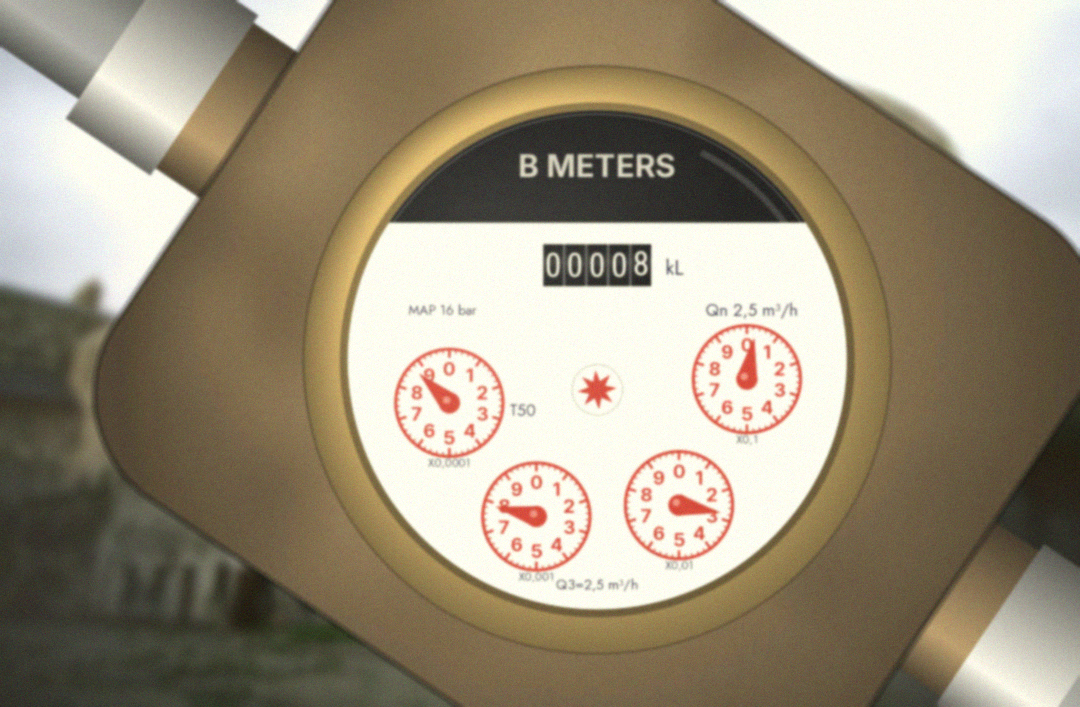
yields 8.0278 kL
